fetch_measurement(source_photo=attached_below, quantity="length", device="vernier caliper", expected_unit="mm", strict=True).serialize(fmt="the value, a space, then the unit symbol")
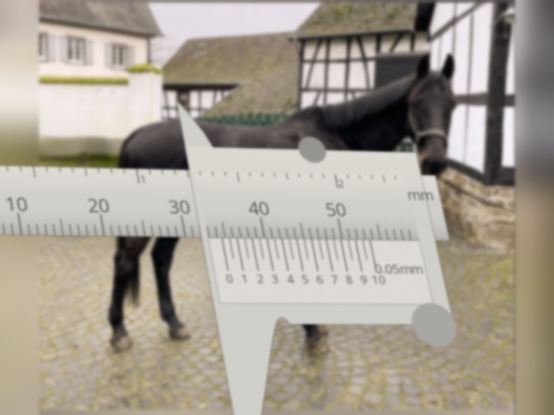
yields 34.6 mm
